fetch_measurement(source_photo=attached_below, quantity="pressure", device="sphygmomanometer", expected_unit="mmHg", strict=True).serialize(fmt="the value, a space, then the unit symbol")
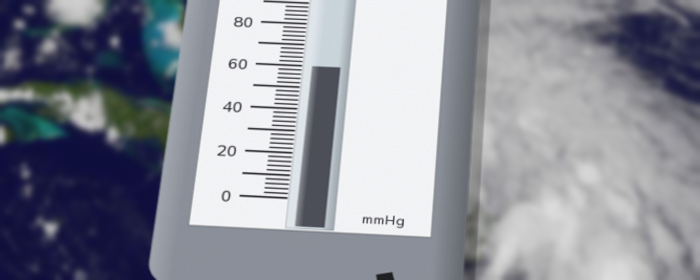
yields 60 mmHg
